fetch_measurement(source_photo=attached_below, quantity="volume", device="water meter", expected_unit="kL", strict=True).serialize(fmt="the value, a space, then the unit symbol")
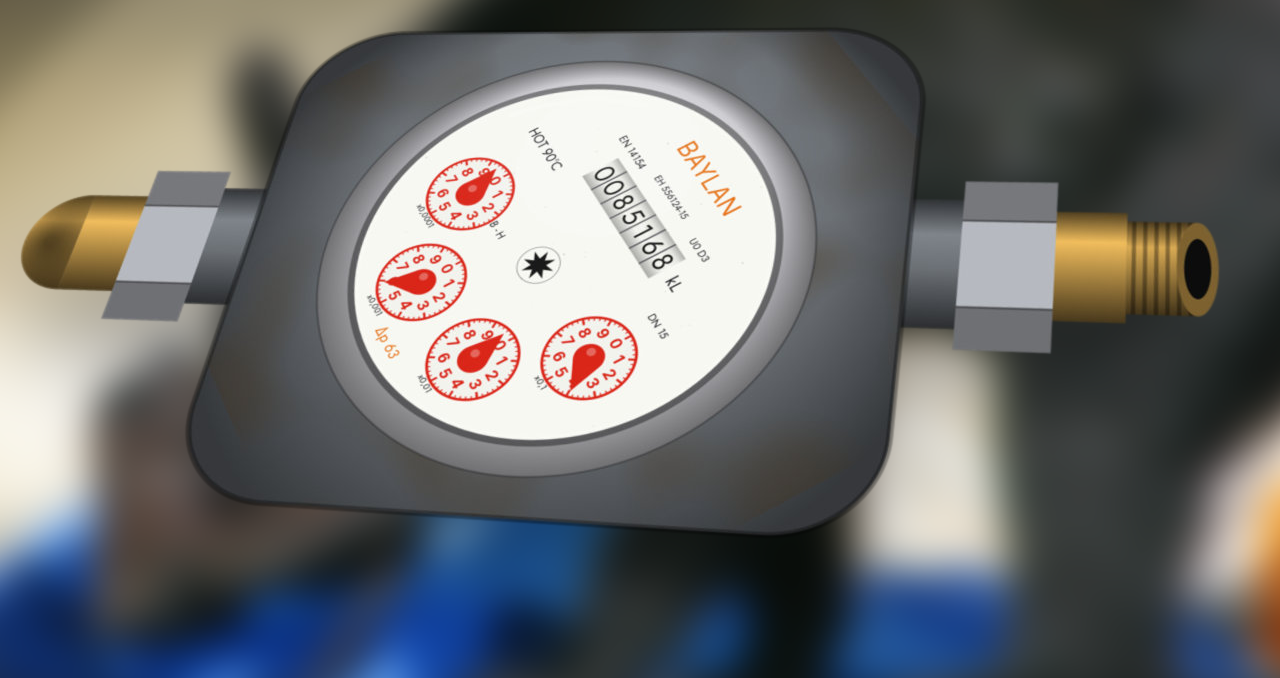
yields 85168.3959 kL
